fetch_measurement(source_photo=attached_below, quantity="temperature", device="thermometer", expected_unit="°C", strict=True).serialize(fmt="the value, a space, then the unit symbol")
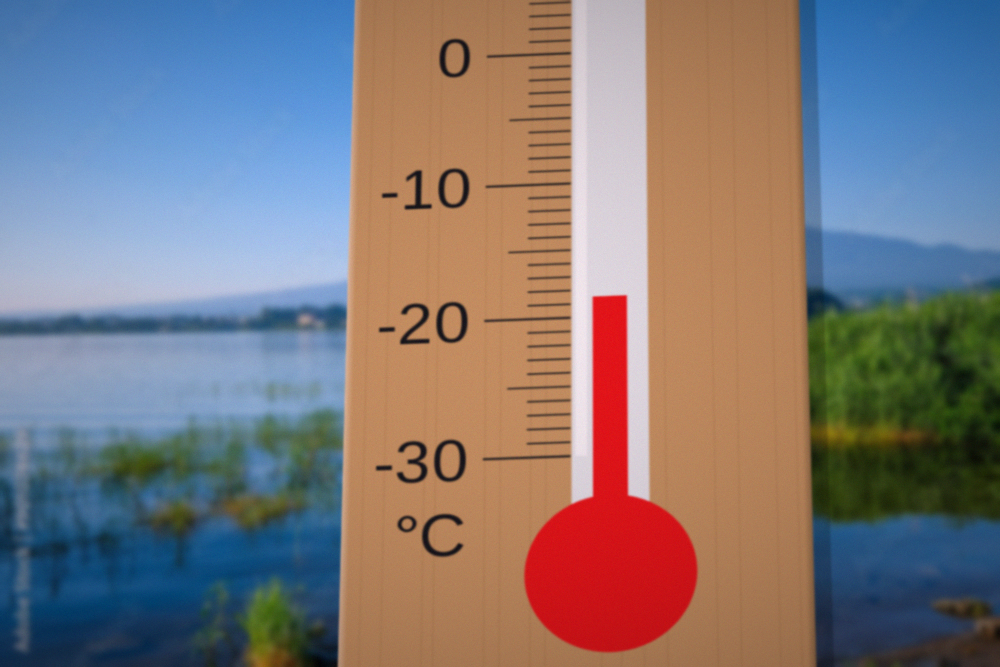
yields -18.5 °C
